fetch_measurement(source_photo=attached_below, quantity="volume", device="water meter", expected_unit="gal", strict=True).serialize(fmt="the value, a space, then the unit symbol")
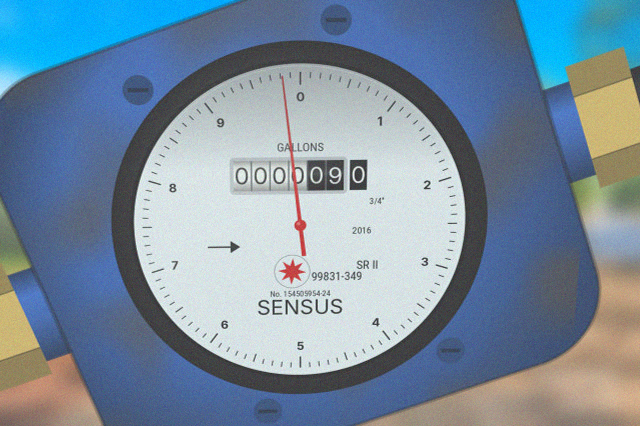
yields 89.8 gal
